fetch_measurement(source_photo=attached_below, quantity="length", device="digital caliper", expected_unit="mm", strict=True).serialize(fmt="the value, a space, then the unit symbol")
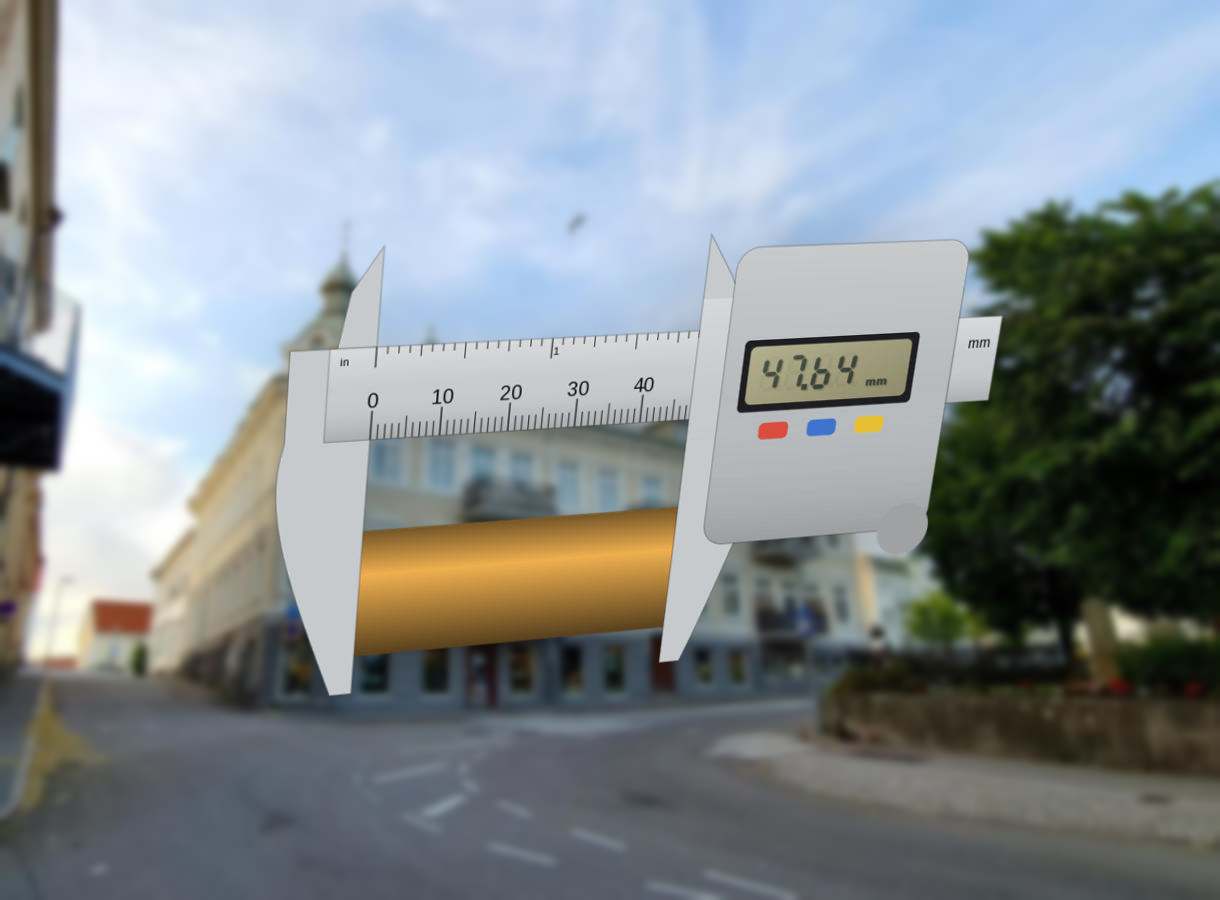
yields 47.64 mm
